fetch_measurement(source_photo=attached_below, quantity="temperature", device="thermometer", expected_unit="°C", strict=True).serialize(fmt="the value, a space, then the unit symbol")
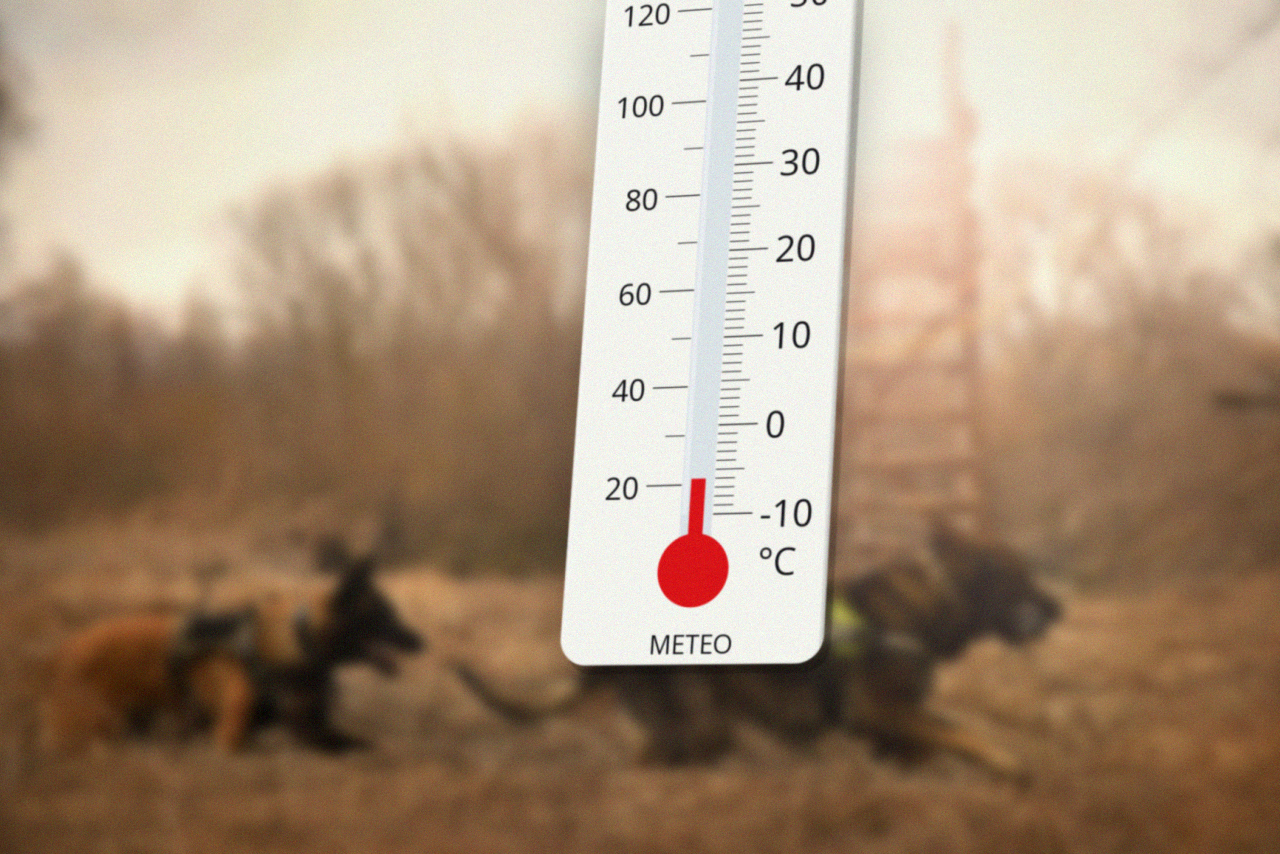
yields -6 °C
